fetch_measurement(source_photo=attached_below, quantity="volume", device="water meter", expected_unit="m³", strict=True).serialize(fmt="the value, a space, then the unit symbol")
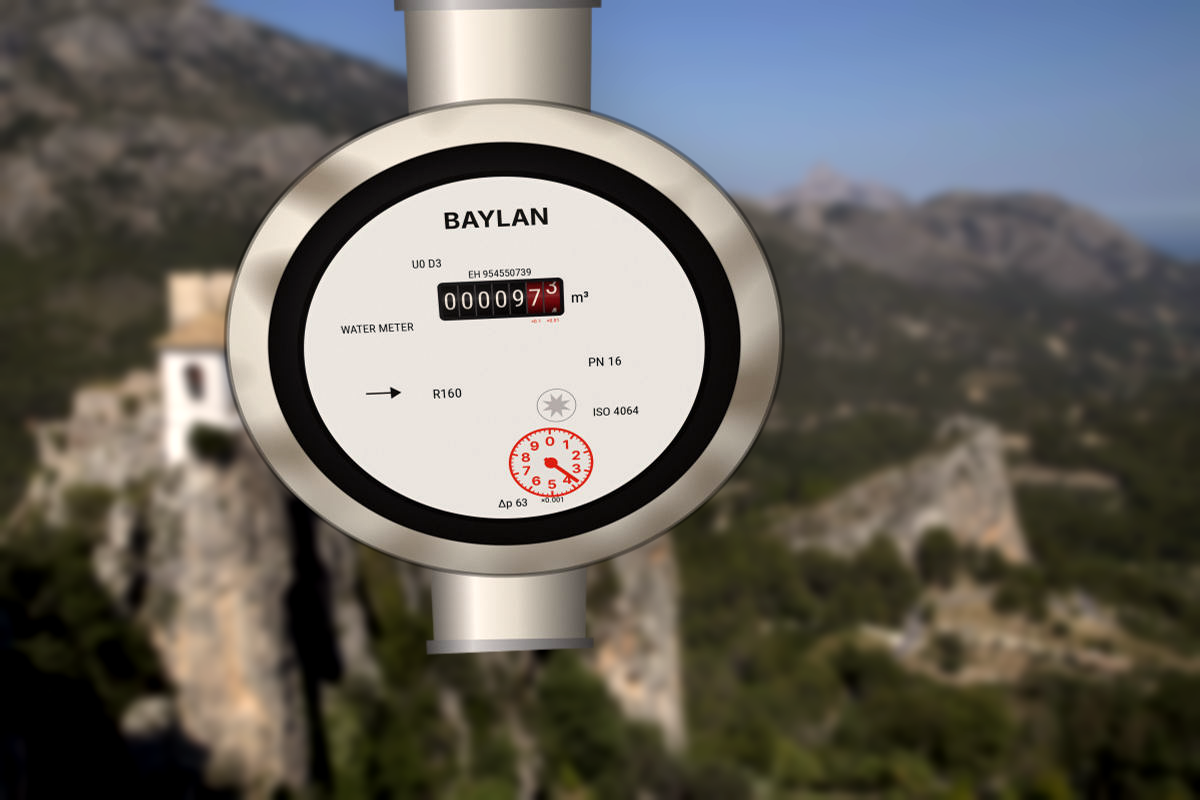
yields 9.733 m³
